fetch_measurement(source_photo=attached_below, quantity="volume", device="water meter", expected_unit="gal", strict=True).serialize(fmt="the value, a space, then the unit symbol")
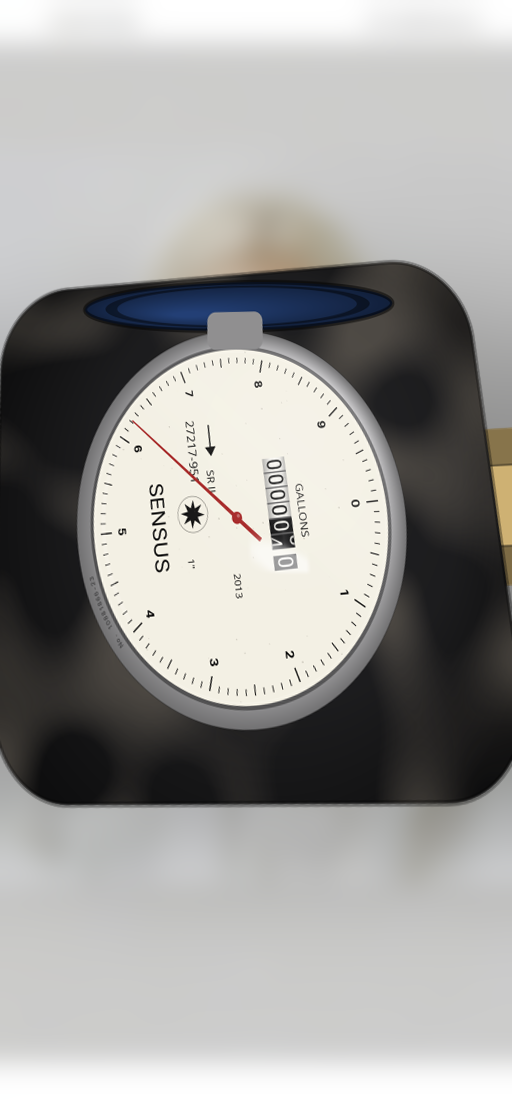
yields 36.2 gal
